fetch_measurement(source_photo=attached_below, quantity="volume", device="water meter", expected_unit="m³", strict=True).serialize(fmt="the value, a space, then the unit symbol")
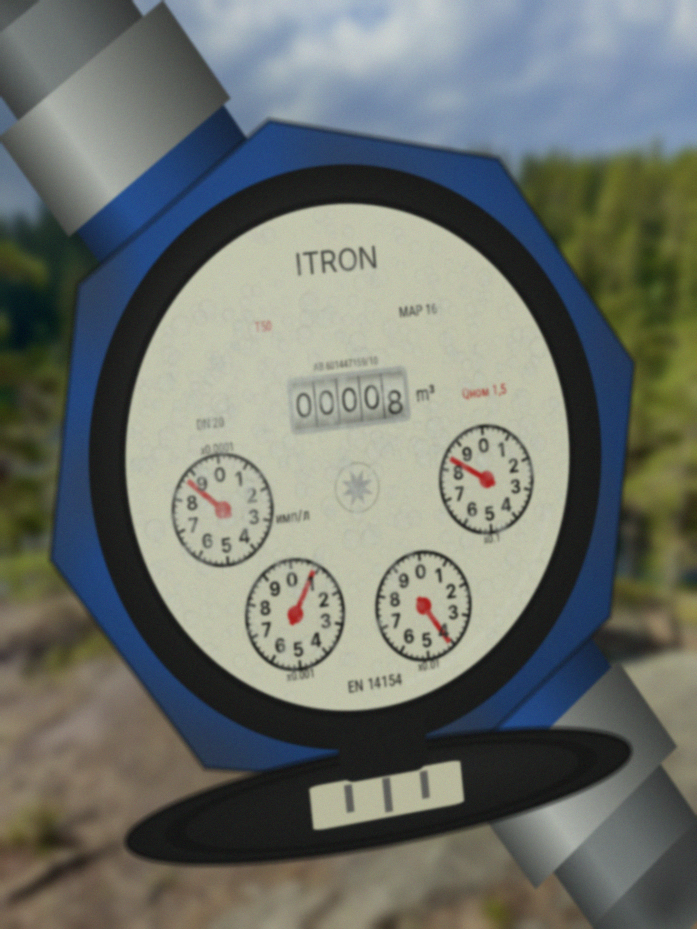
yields 7.8408 m³
